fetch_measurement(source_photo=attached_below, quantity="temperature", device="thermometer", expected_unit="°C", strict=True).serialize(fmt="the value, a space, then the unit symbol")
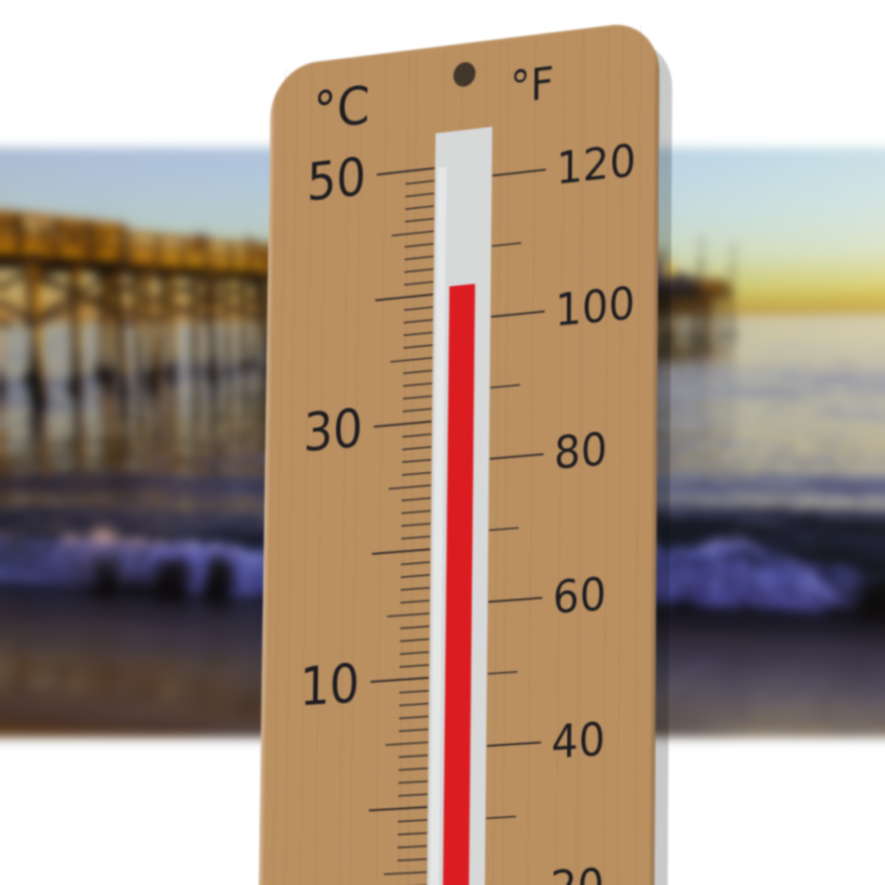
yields 40.5 °C
